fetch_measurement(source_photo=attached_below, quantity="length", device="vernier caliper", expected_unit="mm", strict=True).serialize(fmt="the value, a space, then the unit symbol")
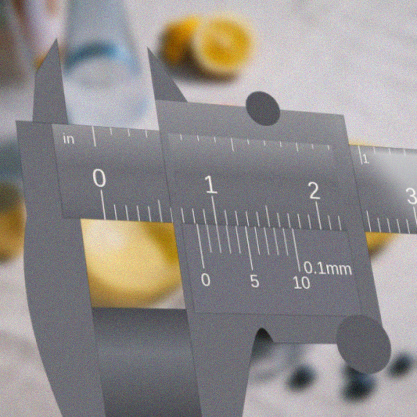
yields 8.2 mm
